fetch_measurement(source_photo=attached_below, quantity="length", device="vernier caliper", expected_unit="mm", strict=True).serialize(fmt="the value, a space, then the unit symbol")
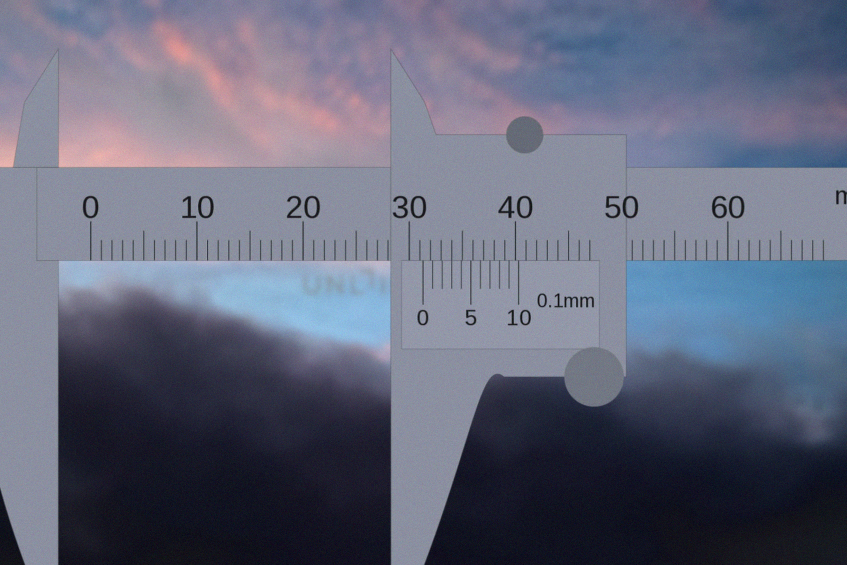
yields 31.3 mm
